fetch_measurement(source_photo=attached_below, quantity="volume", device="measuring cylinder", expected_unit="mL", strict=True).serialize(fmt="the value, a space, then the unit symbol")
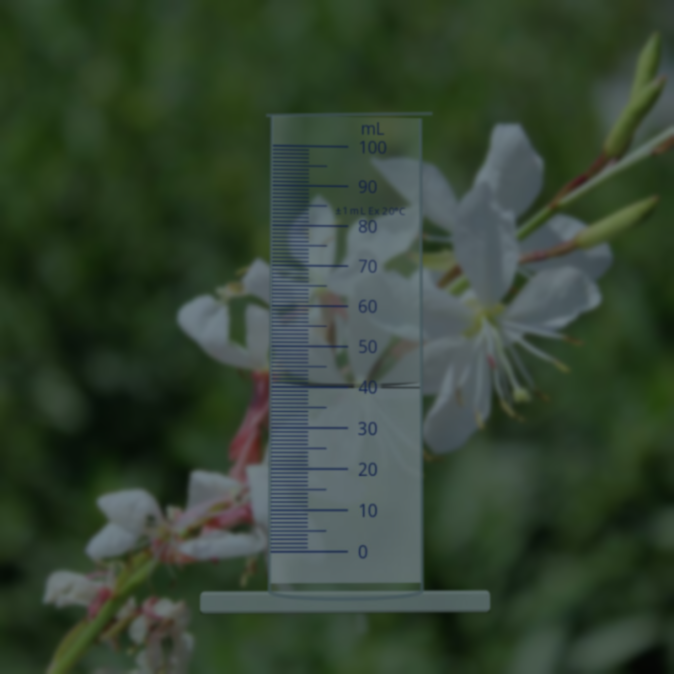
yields 40 mL
